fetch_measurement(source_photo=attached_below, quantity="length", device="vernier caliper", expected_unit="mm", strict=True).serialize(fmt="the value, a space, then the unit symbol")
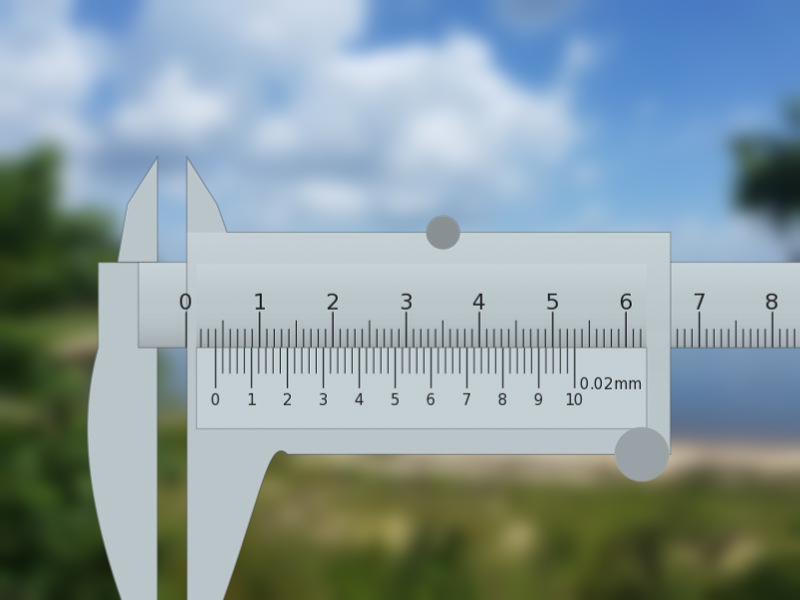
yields 4.0 mm
